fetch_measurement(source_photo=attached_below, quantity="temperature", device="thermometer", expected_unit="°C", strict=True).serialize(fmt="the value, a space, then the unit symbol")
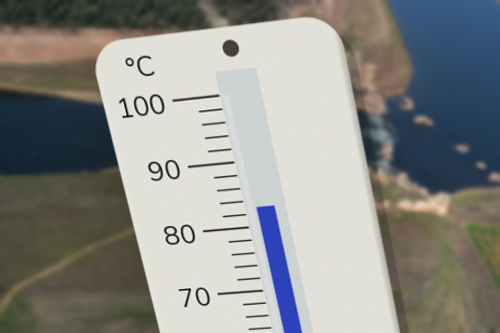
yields 83 °C
